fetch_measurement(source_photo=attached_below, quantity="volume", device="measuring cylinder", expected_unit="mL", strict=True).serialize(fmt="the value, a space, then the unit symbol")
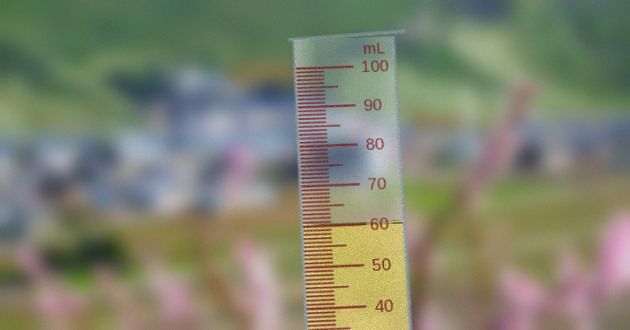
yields 60 mL
